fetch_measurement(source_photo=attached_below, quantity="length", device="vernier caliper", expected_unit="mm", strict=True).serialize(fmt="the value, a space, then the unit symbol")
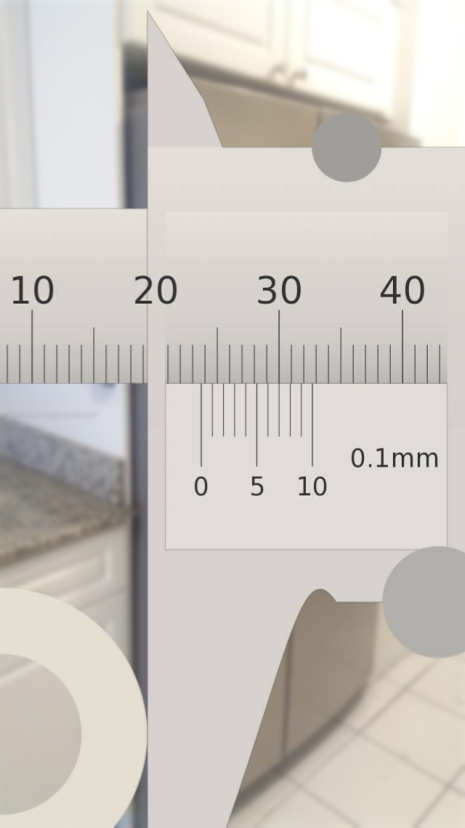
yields 23.7 mm
